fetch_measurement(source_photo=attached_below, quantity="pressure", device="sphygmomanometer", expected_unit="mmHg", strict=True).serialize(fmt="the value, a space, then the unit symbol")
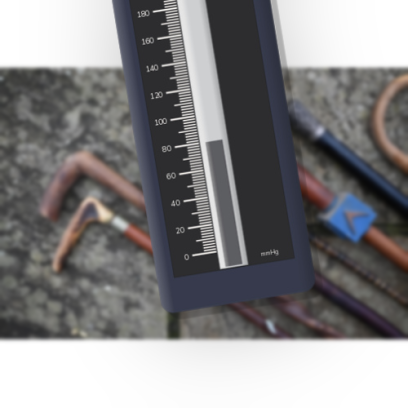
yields 80 mmHg
